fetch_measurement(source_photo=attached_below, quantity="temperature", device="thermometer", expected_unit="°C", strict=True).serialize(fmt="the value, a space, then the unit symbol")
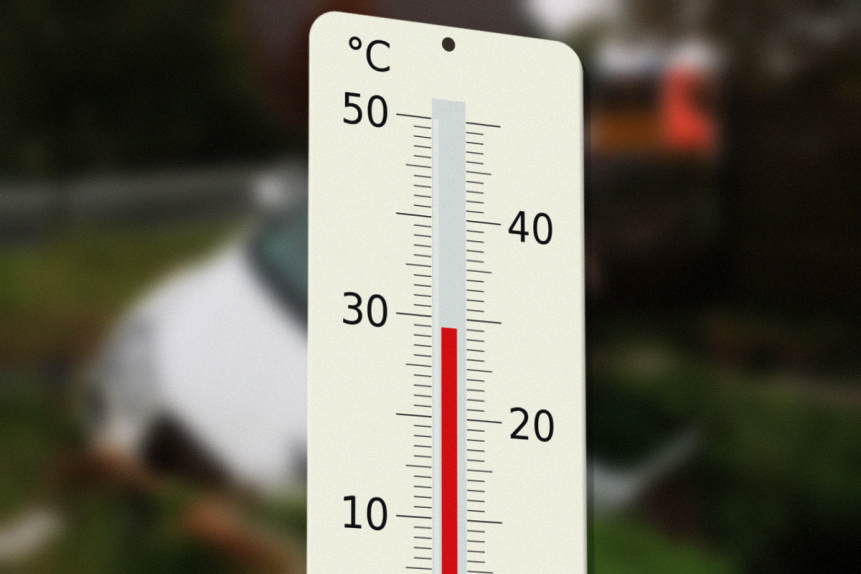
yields 29 °C
